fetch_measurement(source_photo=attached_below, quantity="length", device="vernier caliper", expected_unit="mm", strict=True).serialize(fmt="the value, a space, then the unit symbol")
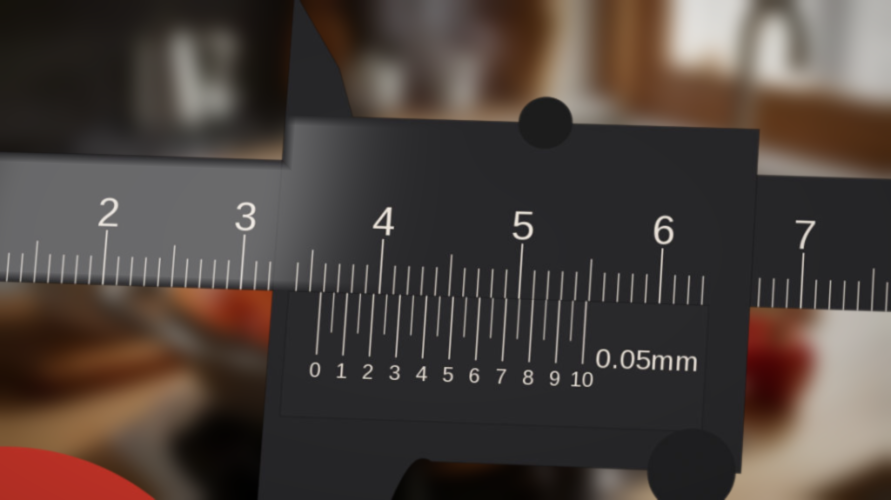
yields 35.8 mm
